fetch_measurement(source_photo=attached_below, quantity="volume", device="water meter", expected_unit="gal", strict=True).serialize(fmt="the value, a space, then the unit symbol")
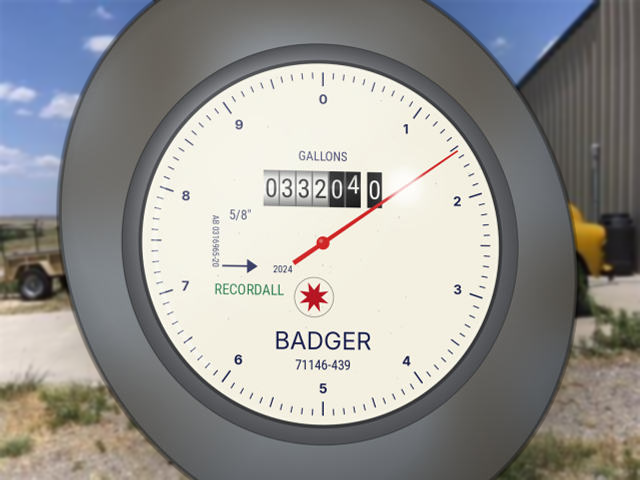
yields 332041.5 gal
